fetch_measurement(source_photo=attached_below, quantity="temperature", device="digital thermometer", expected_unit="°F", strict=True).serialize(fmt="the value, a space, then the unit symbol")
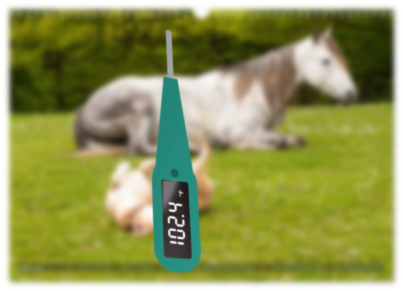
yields 102.4 °F
